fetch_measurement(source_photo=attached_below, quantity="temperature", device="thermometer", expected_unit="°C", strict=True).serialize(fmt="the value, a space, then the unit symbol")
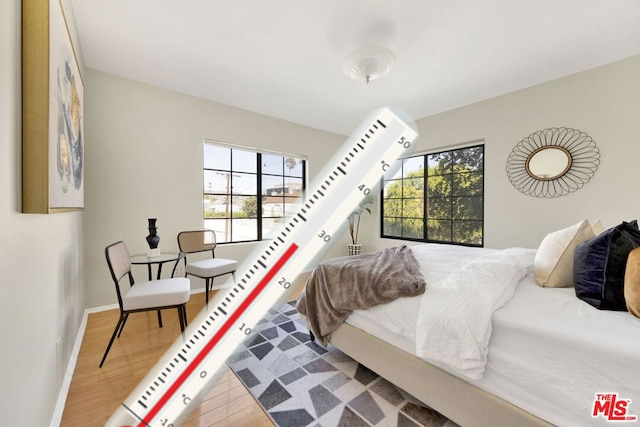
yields 26 °C
